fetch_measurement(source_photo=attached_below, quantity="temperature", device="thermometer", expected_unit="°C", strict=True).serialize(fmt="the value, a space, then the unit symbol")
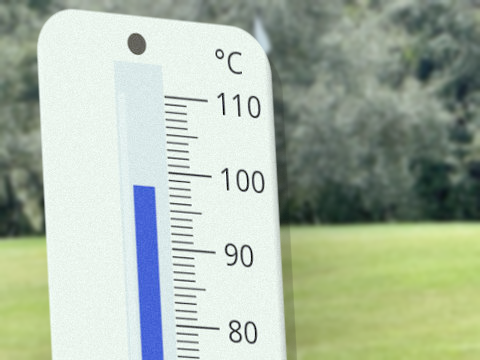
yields 98 °C
